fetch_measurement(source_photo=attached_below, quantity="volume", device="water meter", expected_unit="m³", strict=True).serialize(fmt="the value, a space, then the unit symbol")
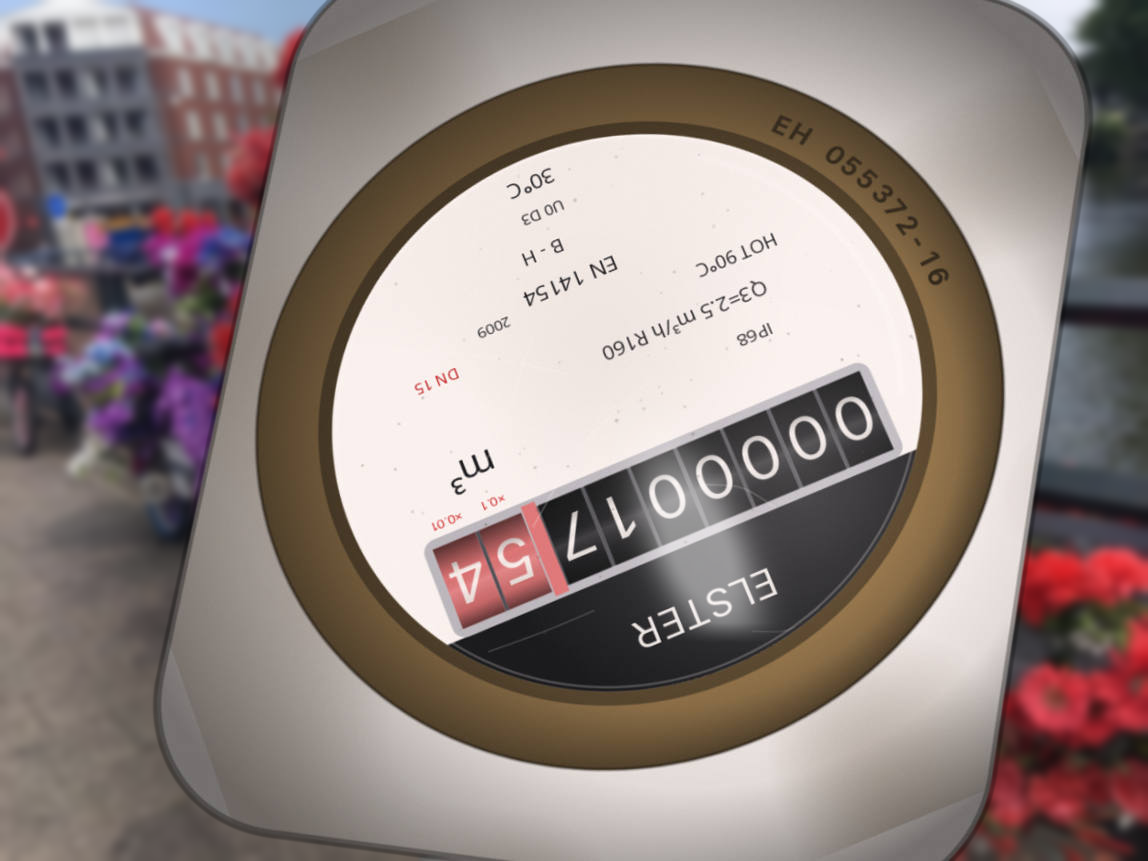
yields 17.54 m³
